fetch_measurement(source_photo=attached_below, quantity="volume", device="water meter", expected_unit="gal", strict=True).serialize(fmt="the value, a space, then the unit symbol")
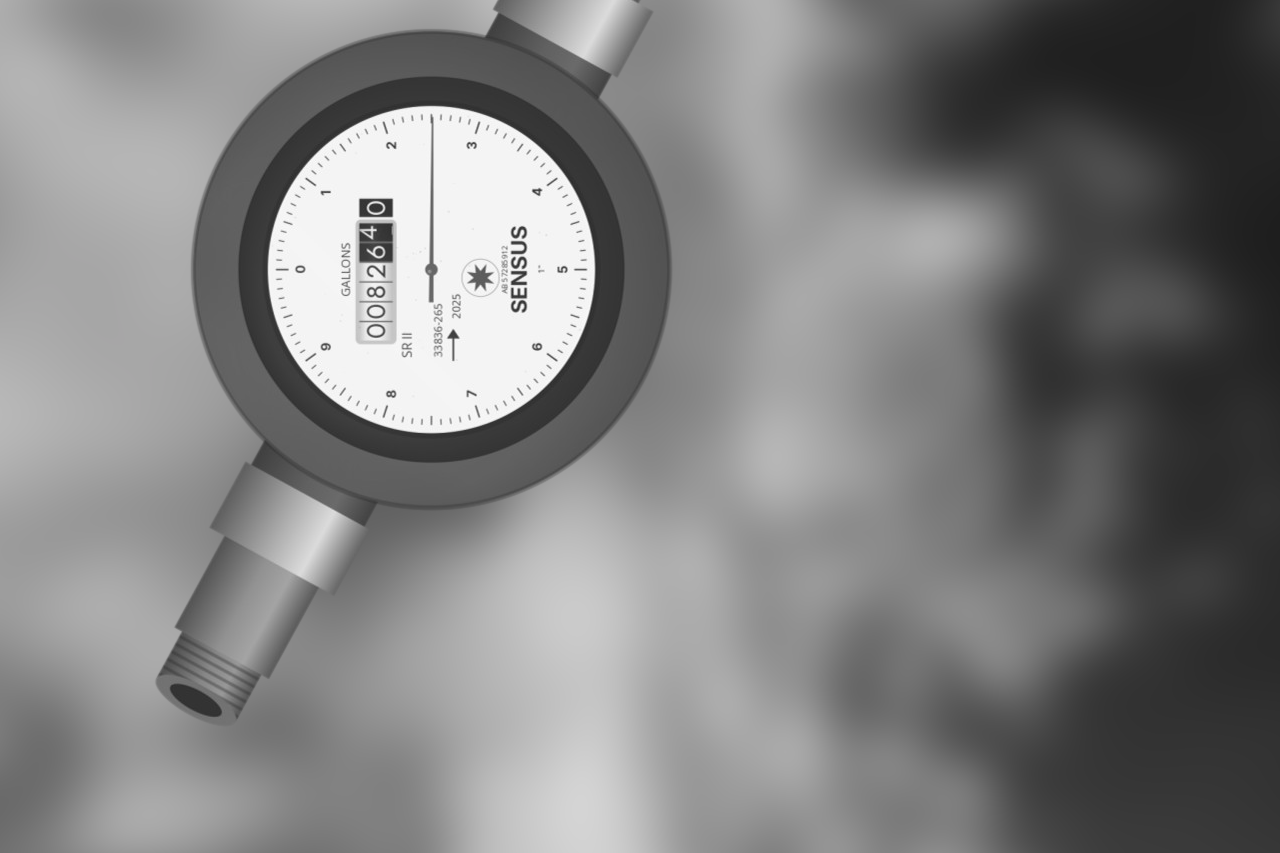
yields 82642.5 gal
